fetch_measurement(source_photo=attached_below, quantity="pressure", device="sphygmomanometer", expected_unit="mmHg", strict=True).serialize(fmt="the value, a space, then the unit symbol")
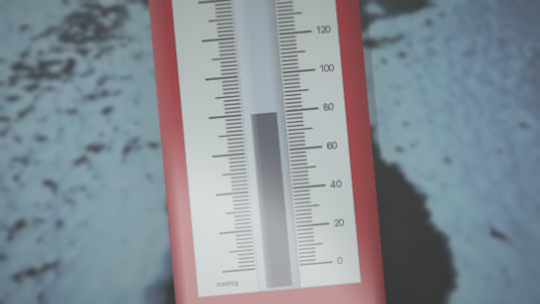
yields 80 mmHg
